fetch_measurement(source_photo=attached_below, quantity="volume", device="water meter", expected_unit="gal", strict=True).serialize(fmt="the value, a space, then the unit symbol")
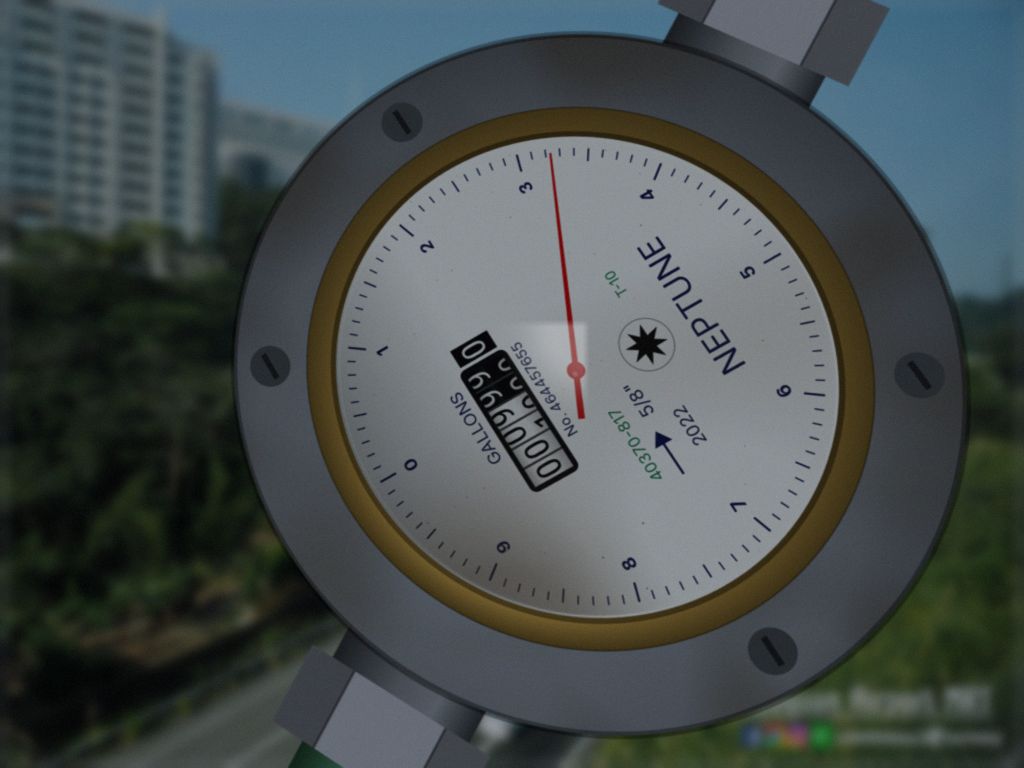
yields 9993.2 gal
